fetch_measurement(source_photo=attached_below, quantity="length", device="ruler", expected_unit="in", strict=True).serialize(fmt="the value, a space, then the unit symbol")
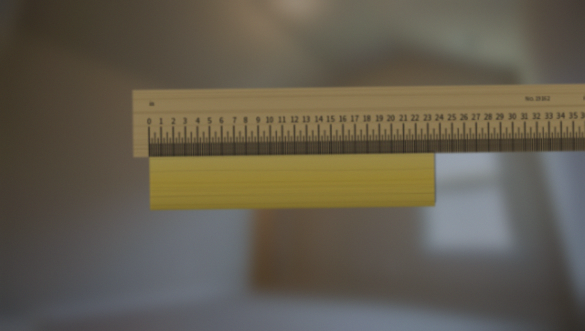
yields 23.5 in
